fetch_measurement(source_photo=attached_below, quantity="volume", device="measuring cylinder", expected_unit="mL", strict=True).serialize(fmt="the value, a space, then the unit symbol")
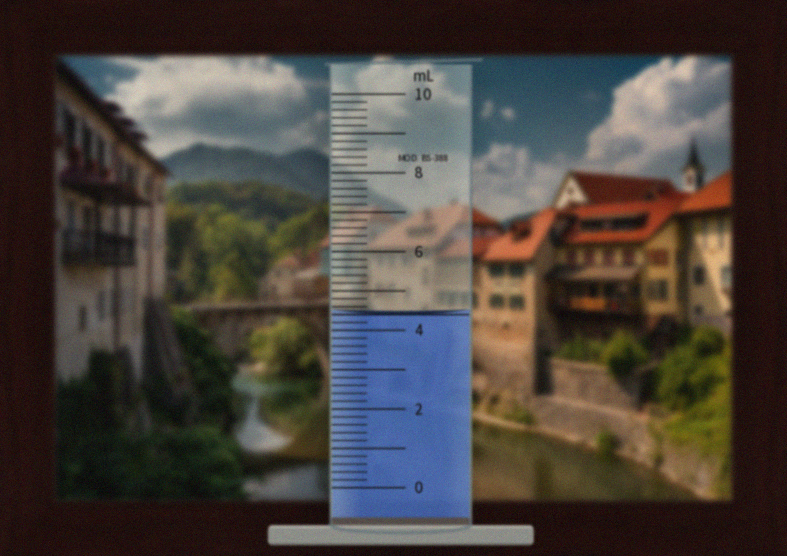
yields 4.4 mL
